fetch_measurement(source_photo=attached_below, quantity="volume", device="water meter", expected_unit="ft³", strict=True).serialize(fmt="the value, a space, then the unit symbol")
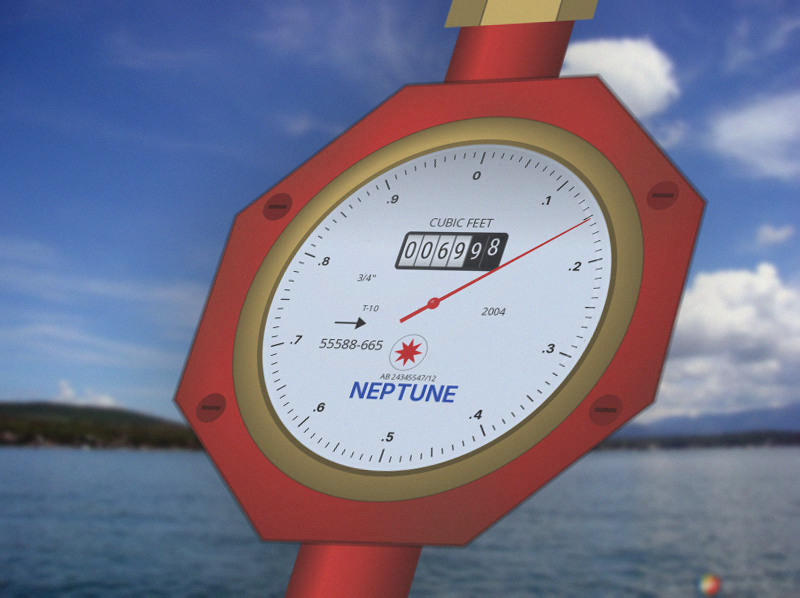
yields 6998.15 ft³
